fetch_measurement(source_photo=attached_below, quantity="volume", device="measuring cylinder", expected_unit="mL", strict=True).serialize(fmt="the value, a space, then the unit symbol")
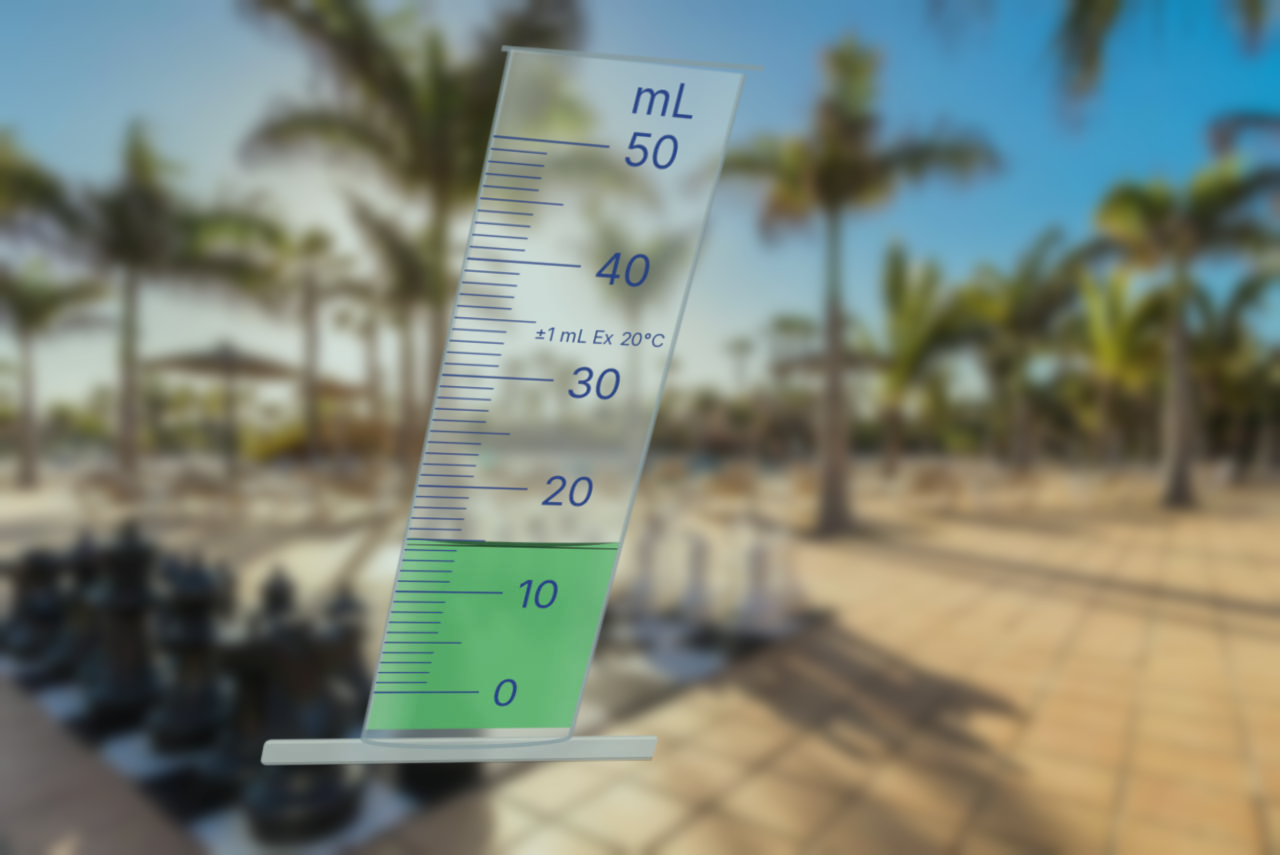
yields 14.5 mL
